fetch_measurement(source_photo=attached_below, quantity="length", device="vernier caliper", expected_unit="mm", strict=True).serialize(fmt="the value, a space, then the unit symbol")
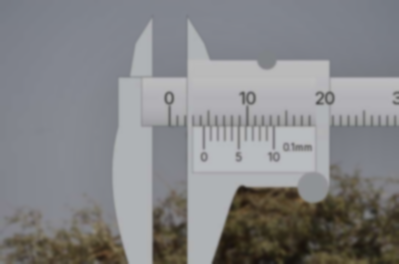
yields 4.4 mm
